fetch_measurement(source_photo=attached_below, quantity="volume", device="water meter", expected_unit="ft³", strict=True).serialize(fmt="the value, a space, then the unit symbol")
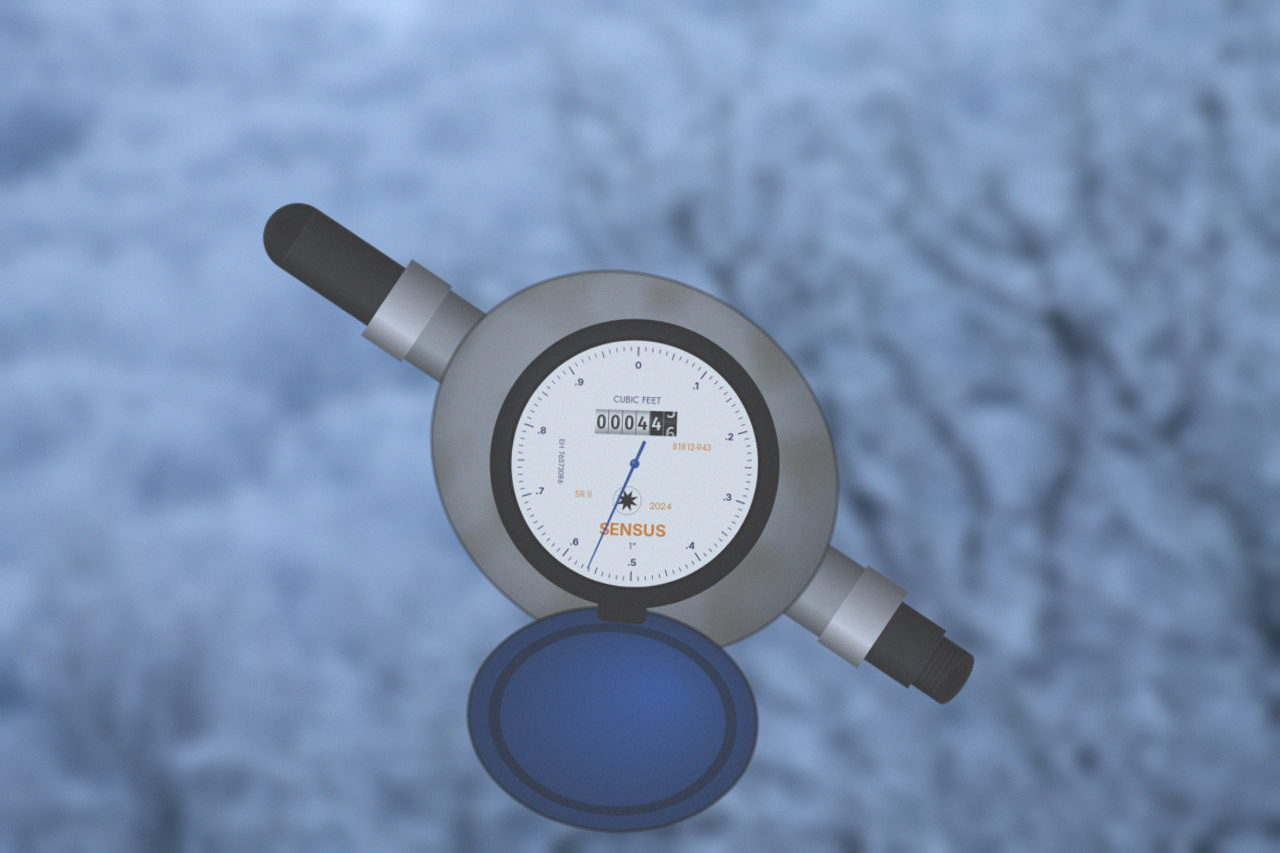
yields 445.56 ft³
